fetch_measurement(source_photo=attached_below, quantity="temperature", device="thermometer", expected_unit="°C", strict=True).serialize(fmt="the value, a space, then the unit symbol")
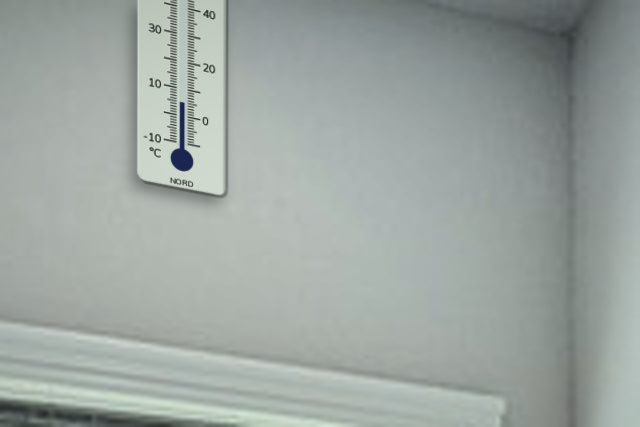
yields 5 °C
